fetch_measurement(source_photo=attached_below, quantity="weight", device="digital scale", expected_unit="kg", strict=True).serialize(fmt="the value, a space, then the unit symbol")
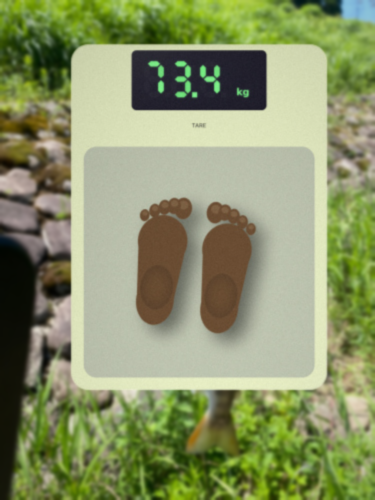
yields 73.4 kg
